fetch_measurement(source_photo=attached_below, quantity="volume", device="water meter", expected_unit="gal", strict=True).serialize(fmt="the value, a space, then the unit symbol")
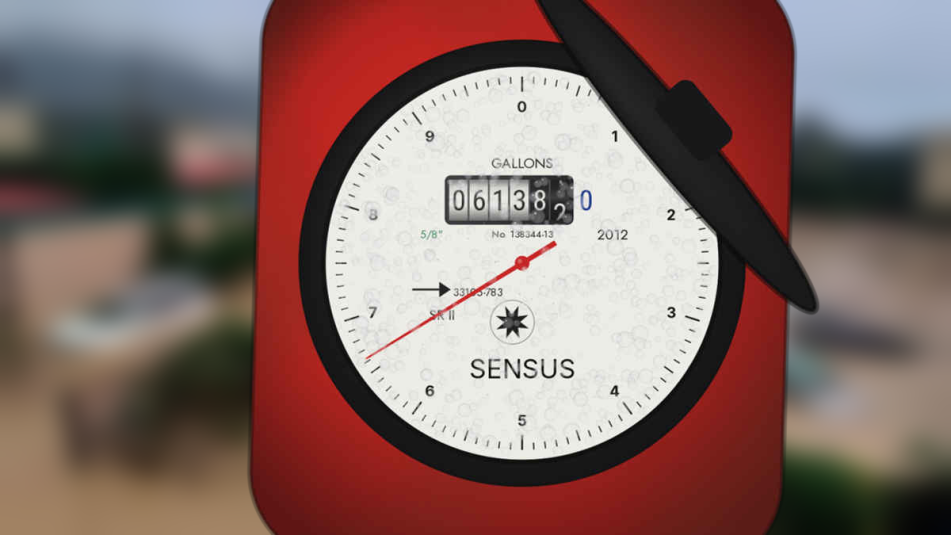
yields 613816.6 gal
